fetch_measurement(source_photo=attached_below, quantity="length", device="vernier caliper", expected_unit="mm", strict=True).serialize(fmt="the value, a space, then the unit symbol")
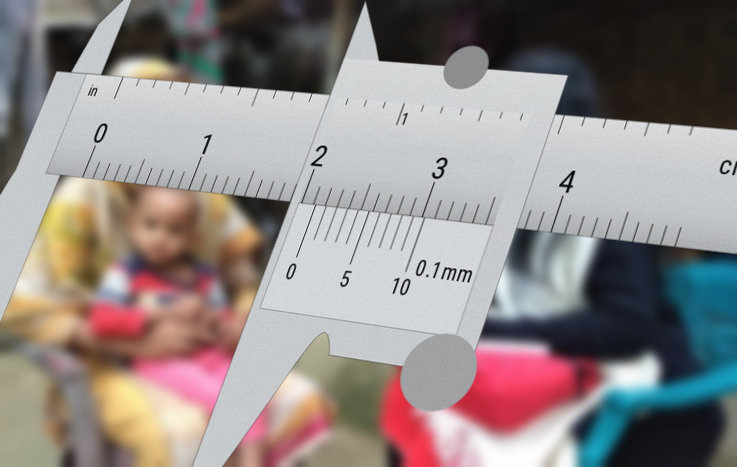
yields 21.2 mm
